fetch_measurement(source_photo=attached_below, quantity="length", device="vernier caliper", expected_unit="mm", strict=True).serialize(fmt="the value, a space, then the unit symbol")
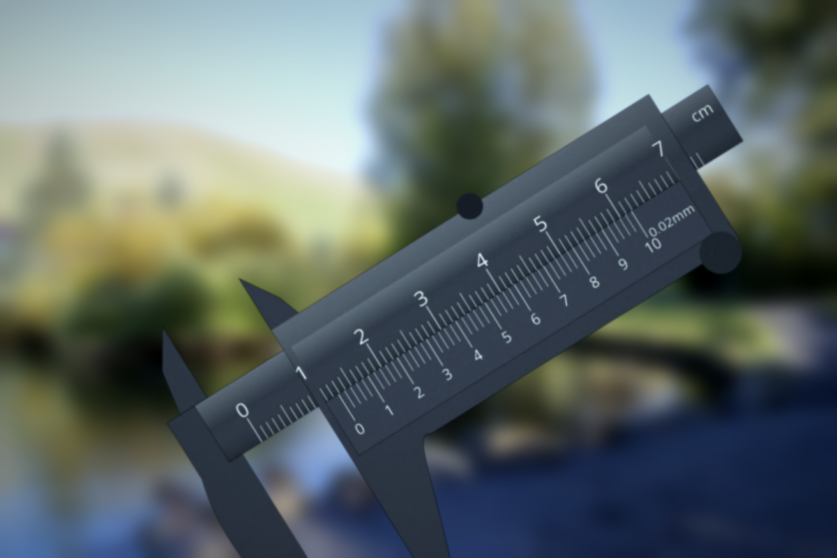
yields 12.8 mm
